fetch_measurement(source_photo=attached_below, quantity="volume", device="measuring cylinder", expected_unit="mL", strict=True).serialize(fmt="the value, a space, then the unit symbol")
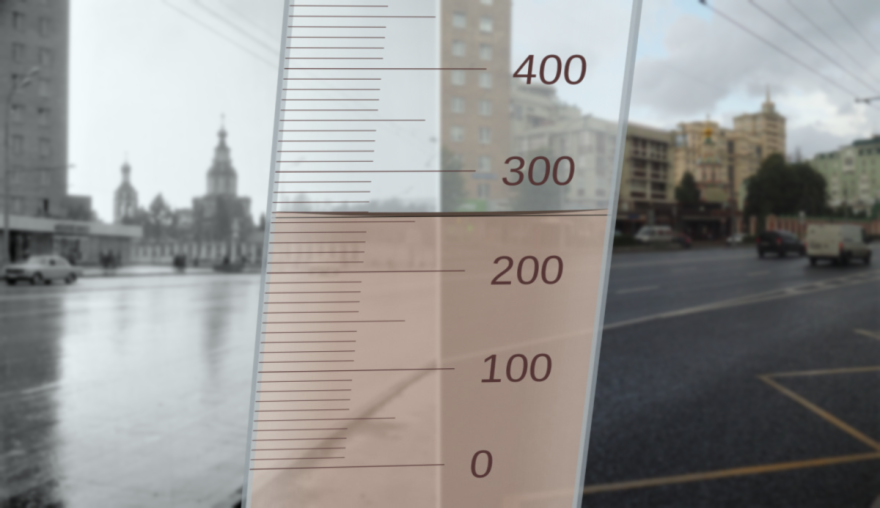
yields 255 mL
